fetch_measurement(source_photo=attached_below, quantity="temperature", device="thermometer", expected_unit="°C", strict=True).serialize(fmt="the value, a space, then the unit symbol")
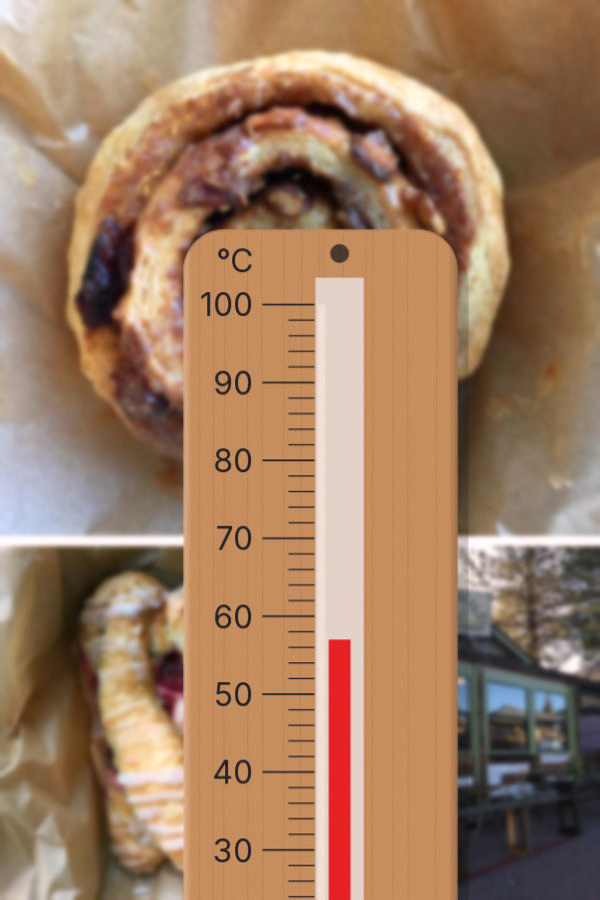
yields 57 °C
